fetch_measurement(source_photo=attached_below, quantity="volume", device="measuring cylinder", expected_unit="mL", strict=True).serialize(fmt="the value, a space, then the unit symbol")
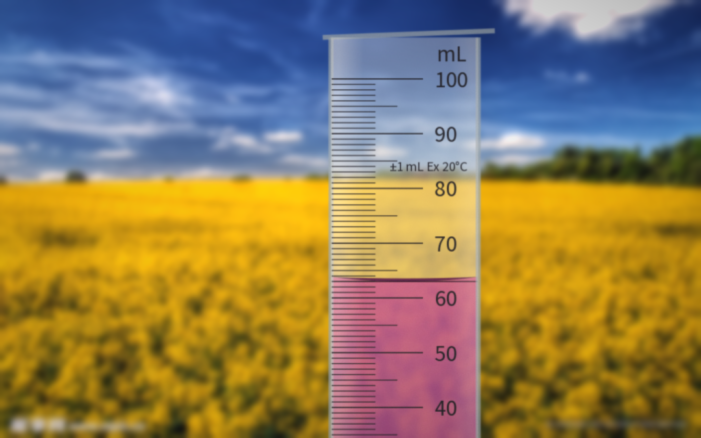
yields 63 mL
